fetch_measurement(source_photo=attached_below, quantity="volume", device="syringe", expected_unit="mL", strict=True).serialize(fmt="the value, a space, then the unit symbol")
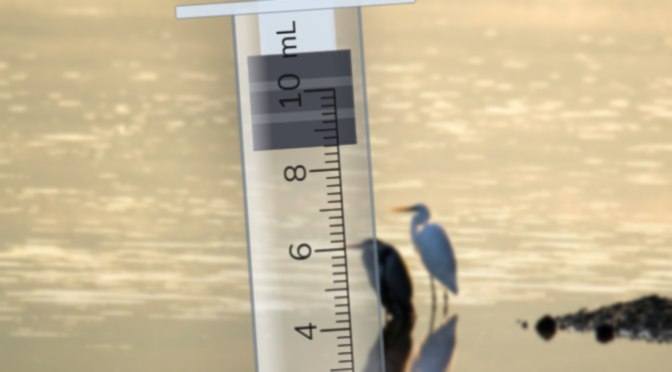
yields 8.6 mL
